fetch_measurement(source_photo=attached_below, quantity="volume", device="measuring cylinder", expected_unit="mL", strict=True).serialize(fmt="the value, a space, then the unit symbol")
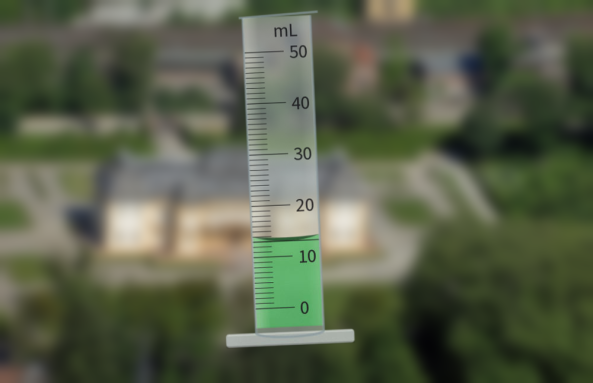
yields 13 mL
